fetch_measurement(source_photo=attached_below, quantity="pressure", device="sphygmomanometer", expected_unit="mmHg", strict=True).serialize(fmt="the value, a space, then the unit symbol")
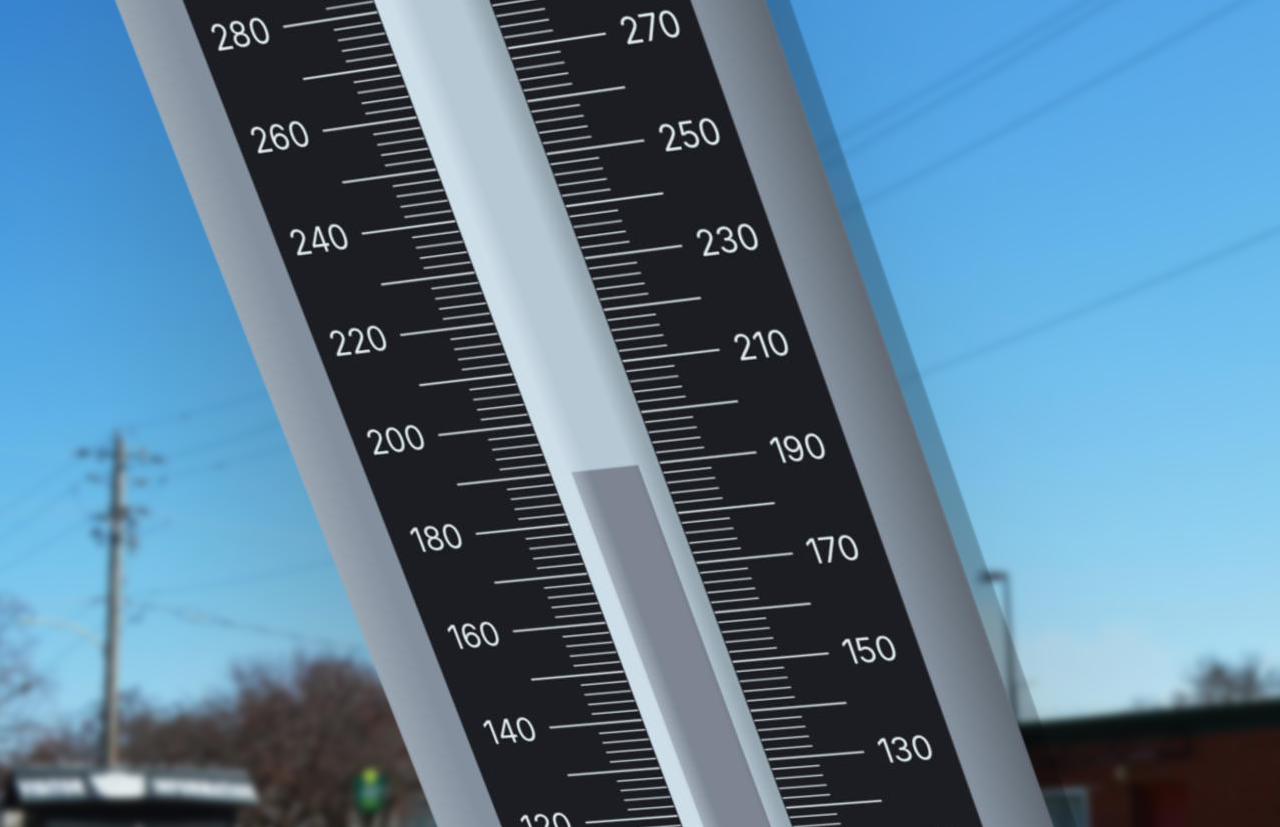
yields 190 mmHg
